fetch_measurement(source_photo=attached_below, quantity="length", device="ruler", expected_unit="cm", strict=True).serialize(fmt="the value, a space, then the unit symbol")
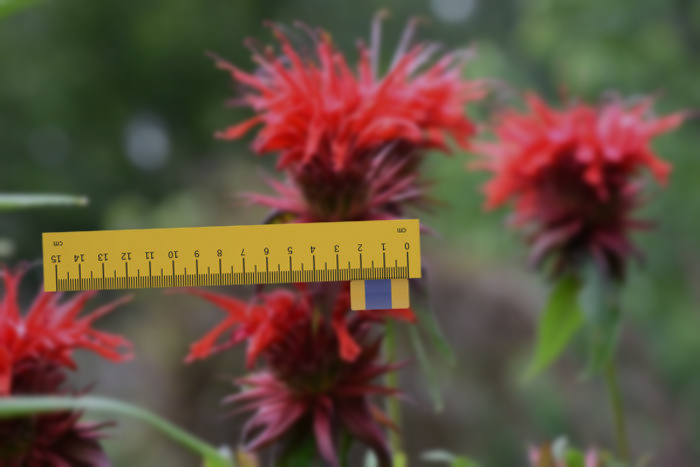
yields 2.5 cm
